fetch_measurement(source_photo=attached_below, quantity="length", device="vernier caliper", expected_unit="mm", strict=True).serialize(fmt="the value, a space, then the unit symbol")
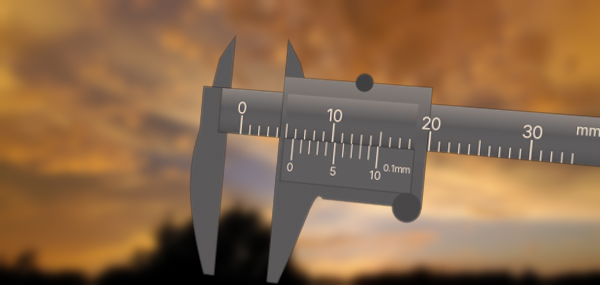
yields 5.8 mm
